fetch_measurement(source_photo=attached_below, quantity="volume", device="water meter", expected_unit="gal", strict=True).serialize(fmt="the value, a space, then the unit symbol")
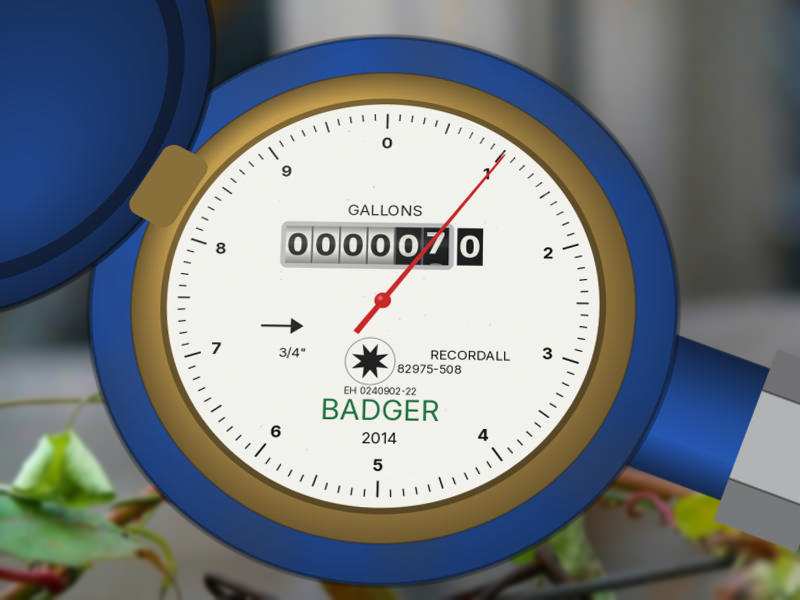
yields 71.0 gal
